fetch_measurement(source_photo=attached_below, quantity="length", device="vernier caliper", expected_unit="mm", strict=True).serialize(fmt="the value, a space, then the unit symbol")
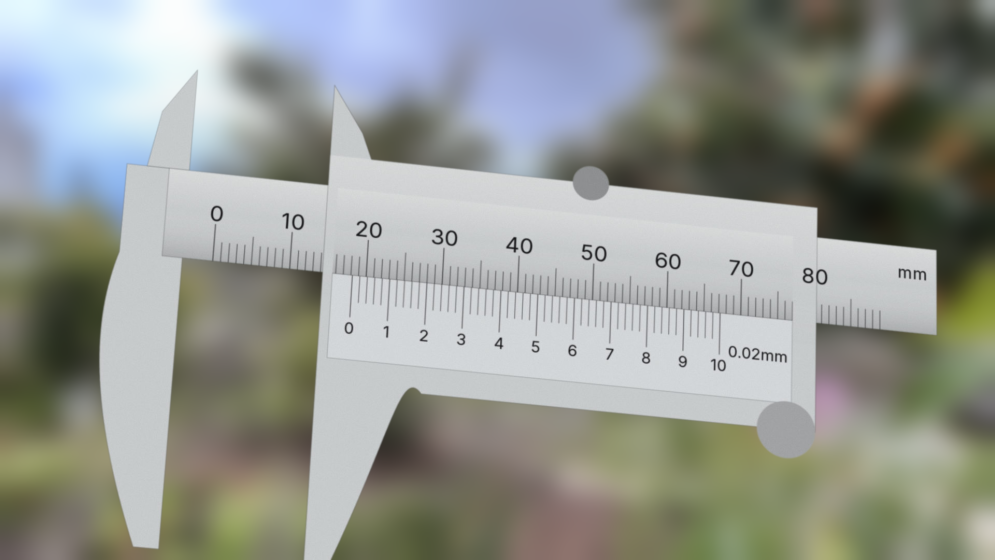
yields 18.2 mm
